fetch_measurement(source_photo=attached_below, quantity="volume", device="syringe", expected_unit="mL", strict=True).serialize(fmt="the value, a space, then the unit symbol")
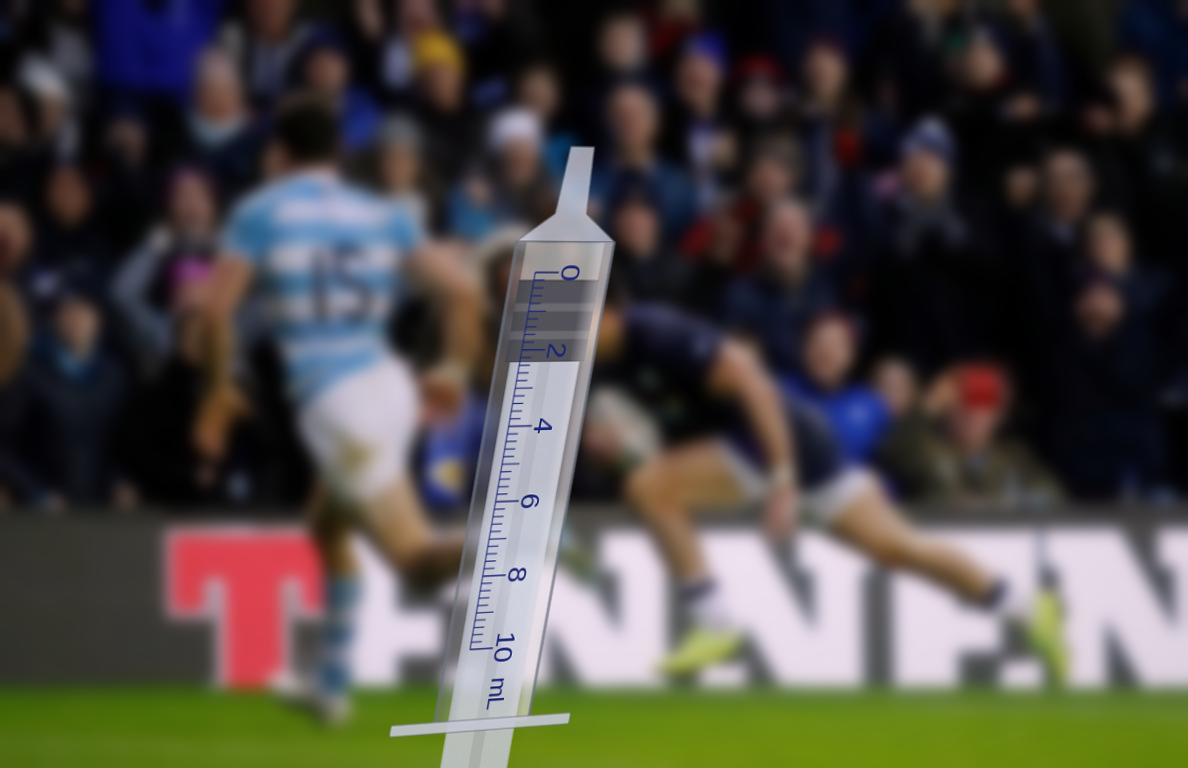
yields 0.2 mL
